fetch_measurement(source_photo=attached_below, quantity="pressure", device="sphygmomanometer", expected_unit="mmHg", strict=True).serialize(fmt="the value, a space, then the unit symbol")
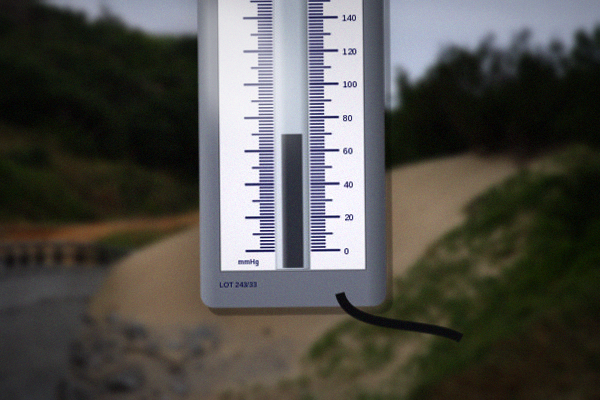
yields 70 mmHg
